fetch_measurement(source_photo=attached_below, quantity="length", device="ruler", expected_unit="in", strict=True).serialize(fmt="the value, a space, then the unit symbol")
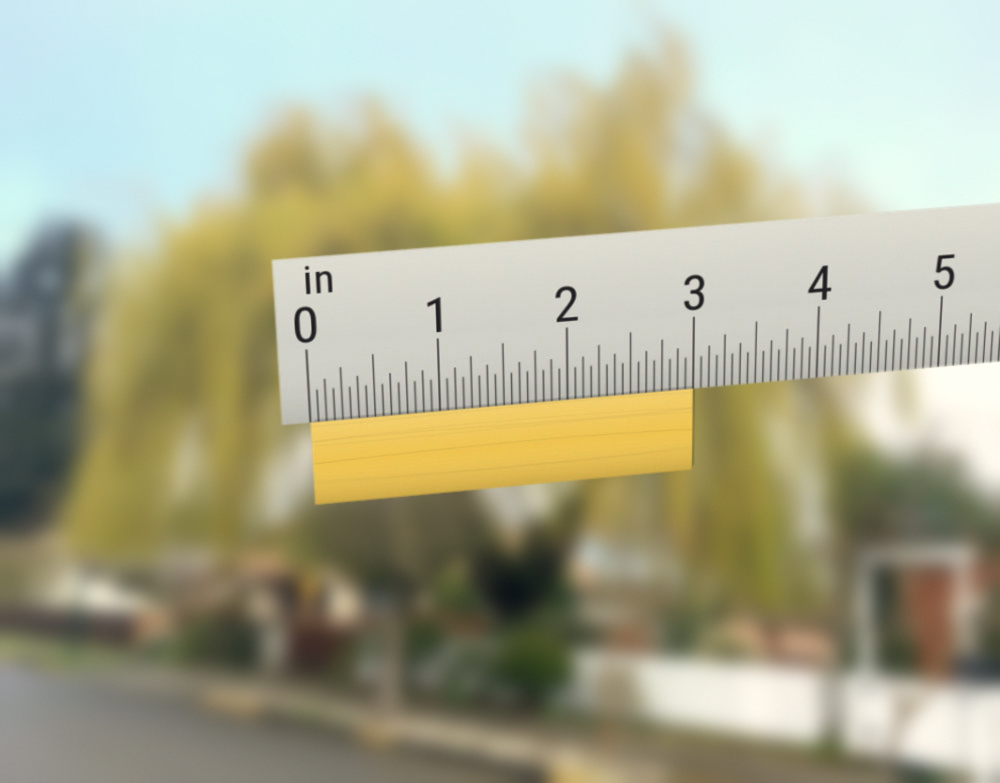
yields 3 in
